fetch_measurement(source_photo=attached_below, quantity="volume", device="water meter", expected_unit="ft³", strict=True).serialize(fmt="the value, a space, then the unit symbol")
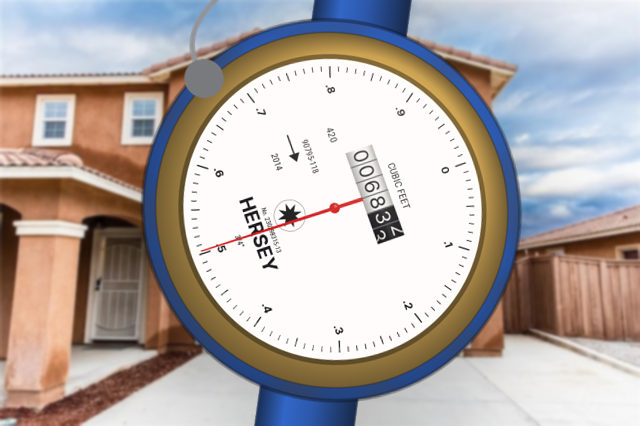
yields 6832.50 ft³
